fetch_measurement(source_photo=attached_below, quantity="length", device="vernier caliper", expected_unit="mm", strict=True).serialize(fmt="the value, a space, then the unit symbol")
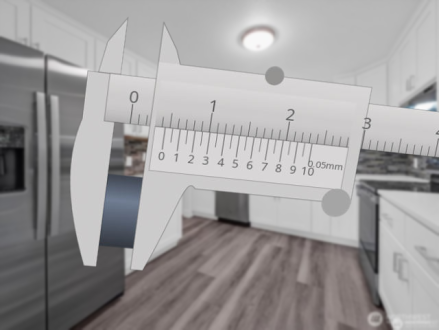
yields 4.4 mm
